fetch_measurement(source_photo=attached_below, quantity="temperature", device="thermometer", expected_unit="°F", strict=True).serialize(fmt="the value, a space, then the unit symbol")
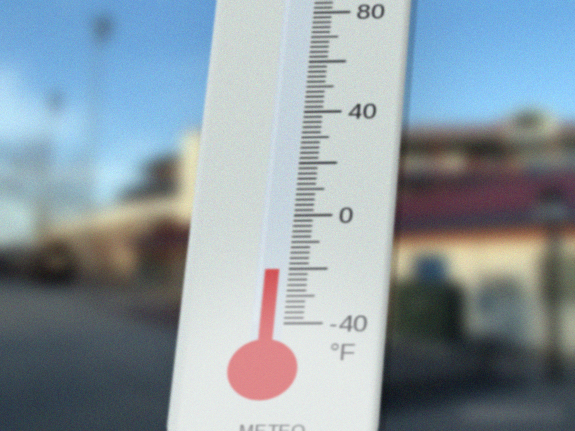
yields -20 °F
